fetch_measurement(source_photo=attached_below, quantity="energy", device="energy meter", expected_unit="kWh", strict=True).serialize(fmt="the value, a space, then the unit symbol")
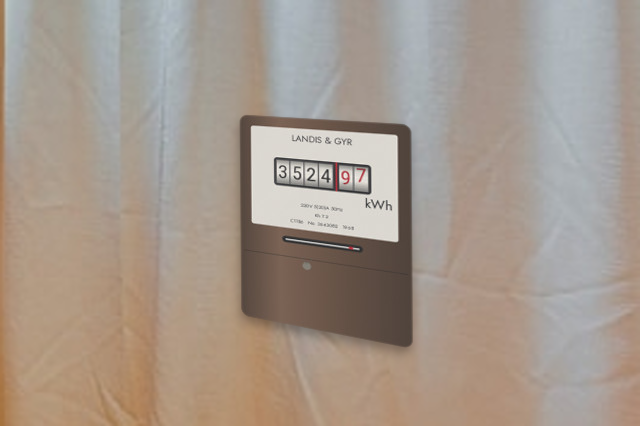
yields 3524.97 kWh
